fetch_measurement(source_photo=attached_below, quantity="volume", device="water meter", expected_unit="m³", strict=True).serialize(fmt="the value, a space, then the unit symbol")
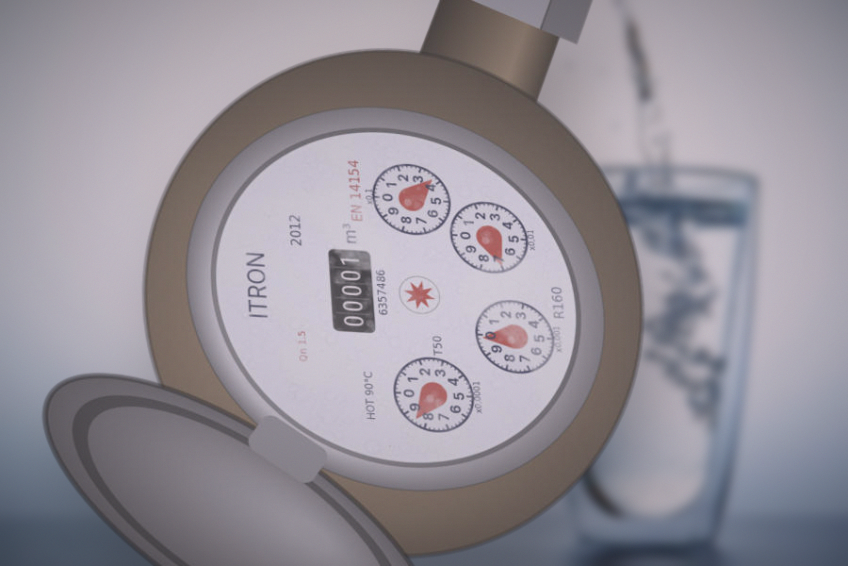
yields 1.3698 m³
